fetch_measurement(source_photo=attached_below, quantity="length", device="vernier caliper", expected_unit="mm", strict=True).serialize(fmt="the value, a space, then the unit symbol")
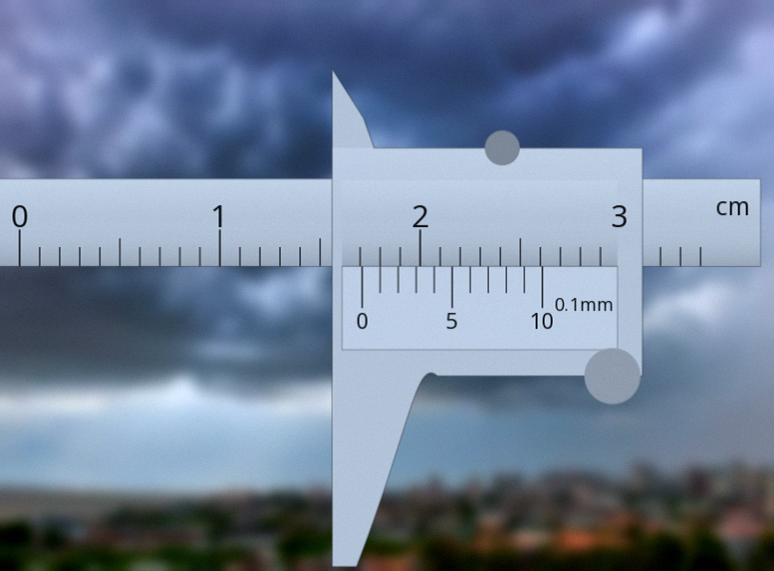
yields 17.1 mm
